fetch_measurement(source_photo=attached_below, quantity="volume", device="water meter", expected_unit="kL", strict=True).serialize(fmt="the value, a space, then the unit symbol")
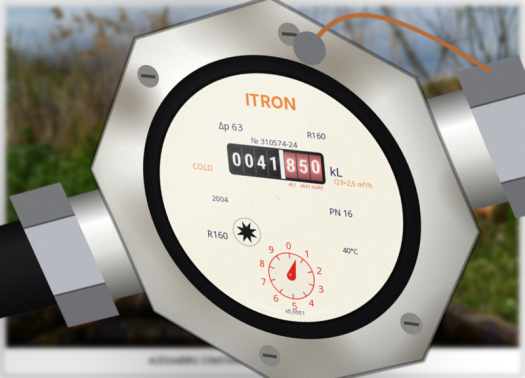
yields 41.8500 kL
